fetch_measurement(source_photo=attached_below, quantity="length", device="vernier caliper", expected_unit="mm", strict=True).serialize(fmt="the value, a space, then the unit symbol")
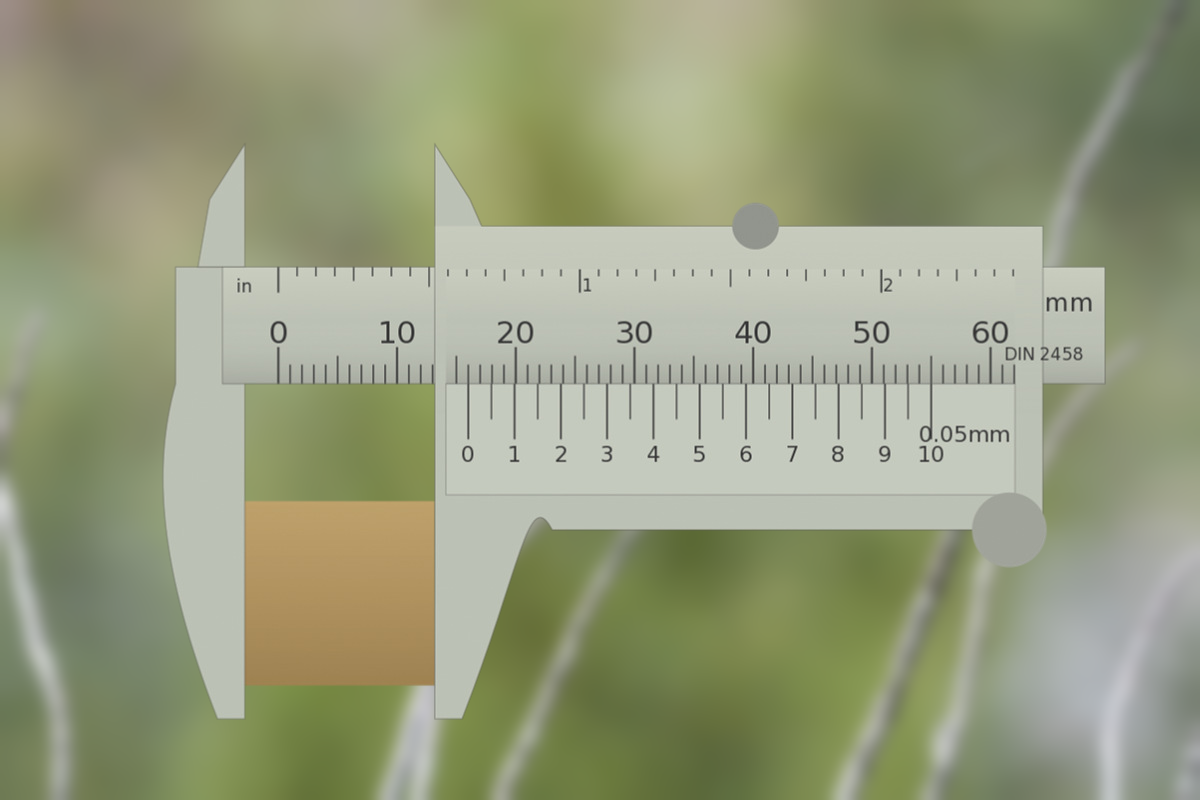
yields 16.0 mm
